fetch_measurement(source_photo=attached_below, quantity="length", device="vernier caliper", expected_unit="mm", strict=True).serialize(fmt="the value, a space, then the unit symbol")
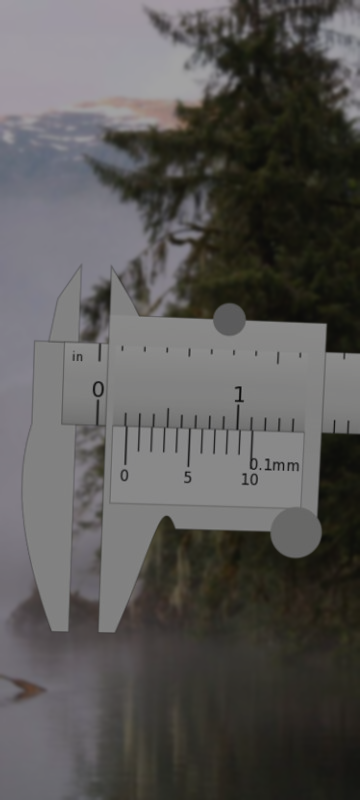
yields 2.1 mm
